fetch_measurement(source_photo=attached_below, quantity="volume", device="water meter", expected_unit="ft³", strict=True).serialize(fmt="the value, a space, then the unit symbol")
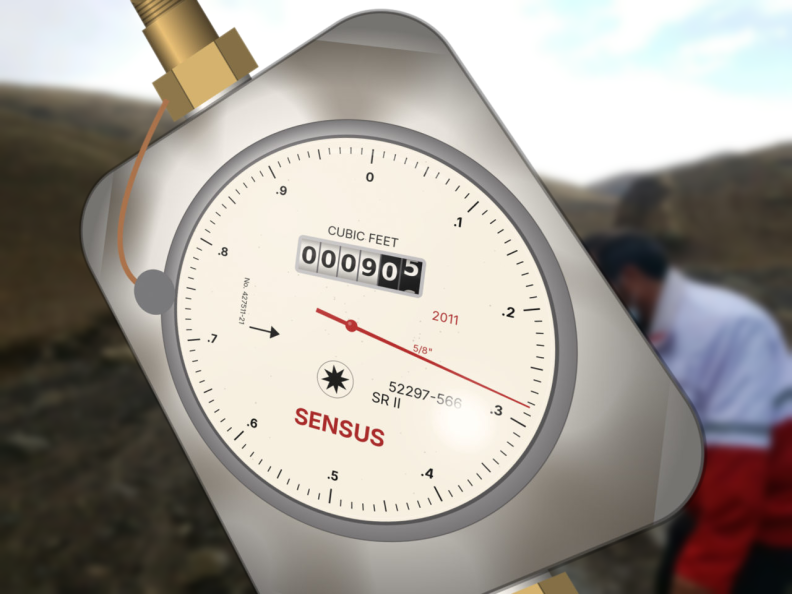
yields 905.28 ft³
